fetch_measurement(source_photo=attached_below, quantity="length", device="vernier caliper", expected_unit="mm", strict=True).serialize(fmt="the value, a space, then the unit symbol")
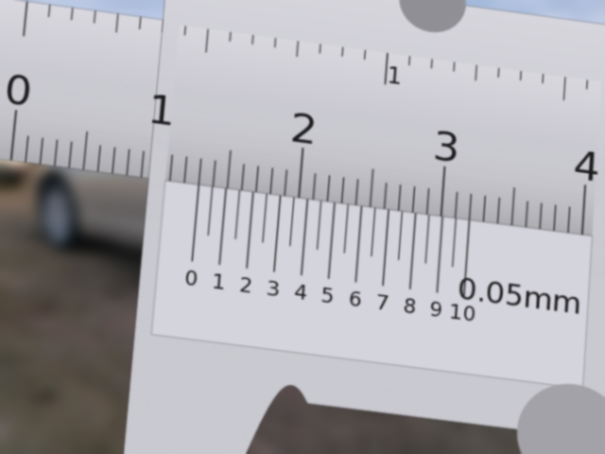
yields 13.0 mm
